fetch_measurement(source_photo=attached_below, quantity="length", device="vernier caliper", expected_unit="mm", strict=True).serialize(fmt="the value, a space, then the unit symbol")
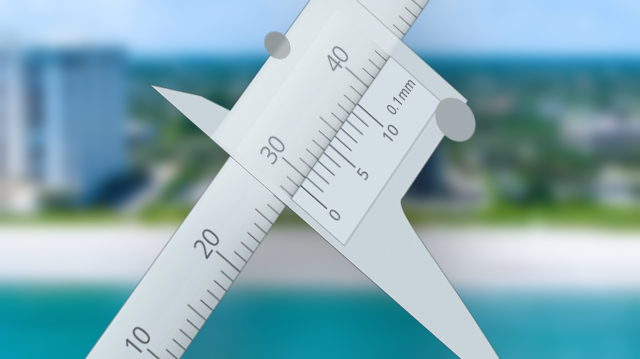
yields 29.2 mm
